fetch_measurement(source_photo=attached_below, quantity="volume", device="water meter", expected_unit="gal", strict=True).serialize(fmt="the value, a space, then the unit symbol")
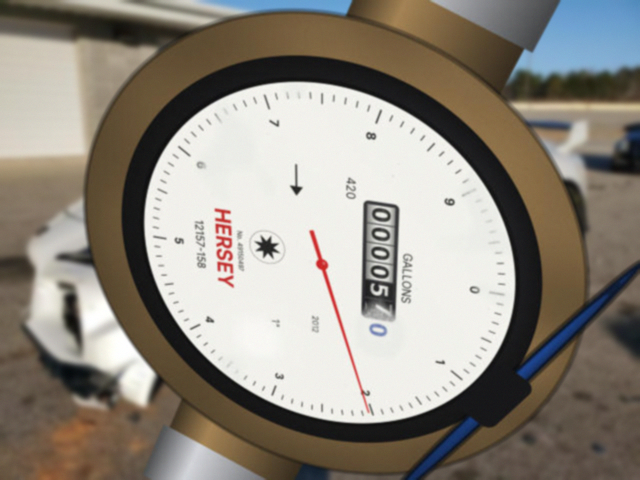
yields 572.0 gal
